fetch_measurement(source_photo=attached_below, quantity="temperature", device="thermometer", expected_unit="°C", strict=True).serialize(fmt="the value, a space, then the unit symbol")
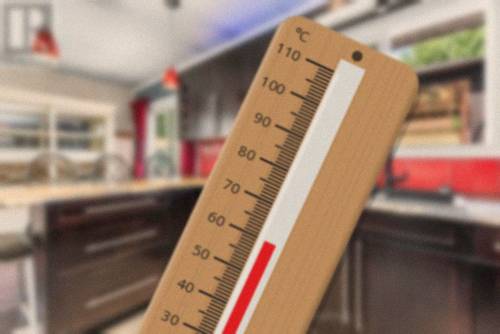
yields 60 °C
